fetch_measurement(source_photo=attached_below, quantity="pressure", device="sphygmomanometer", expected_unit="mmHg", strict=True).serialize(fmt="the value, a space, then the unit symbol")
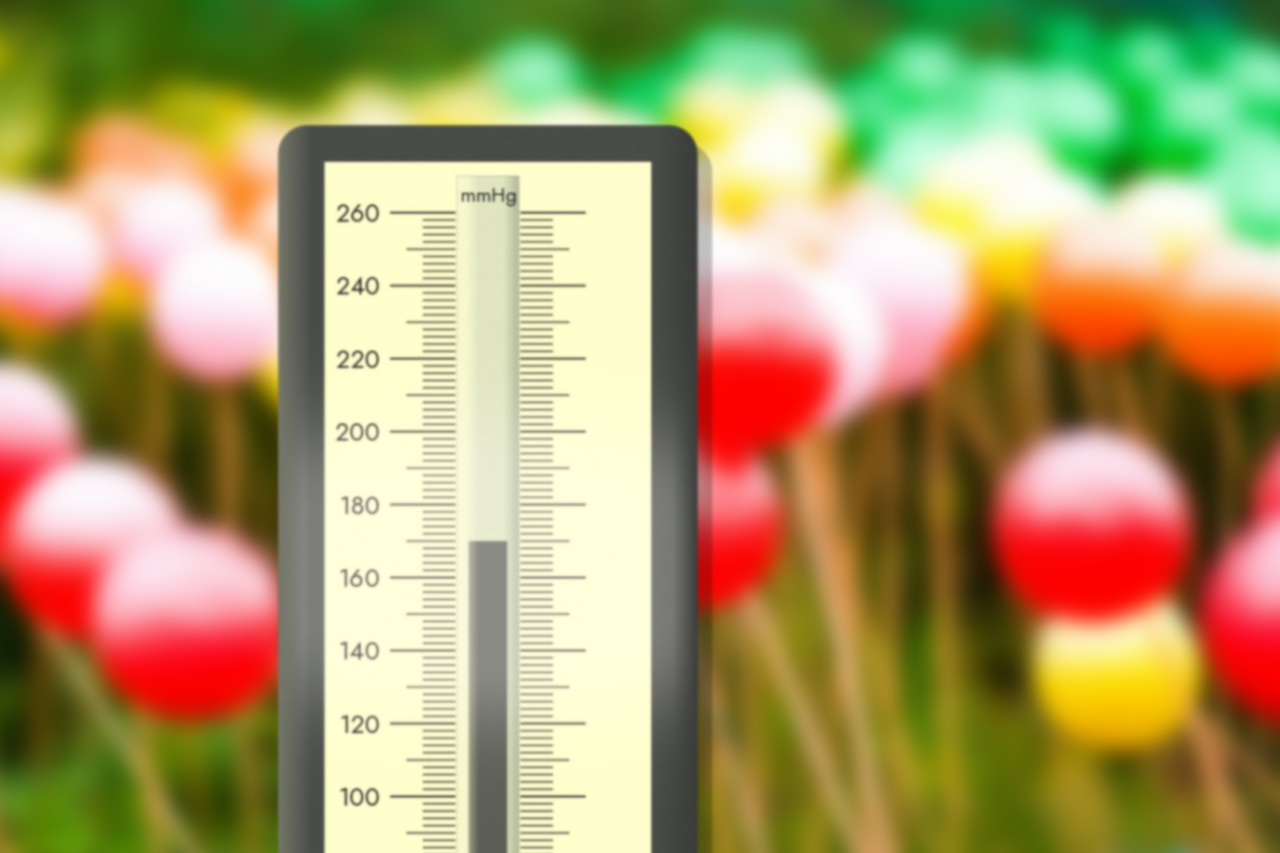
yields 170 mmHg
